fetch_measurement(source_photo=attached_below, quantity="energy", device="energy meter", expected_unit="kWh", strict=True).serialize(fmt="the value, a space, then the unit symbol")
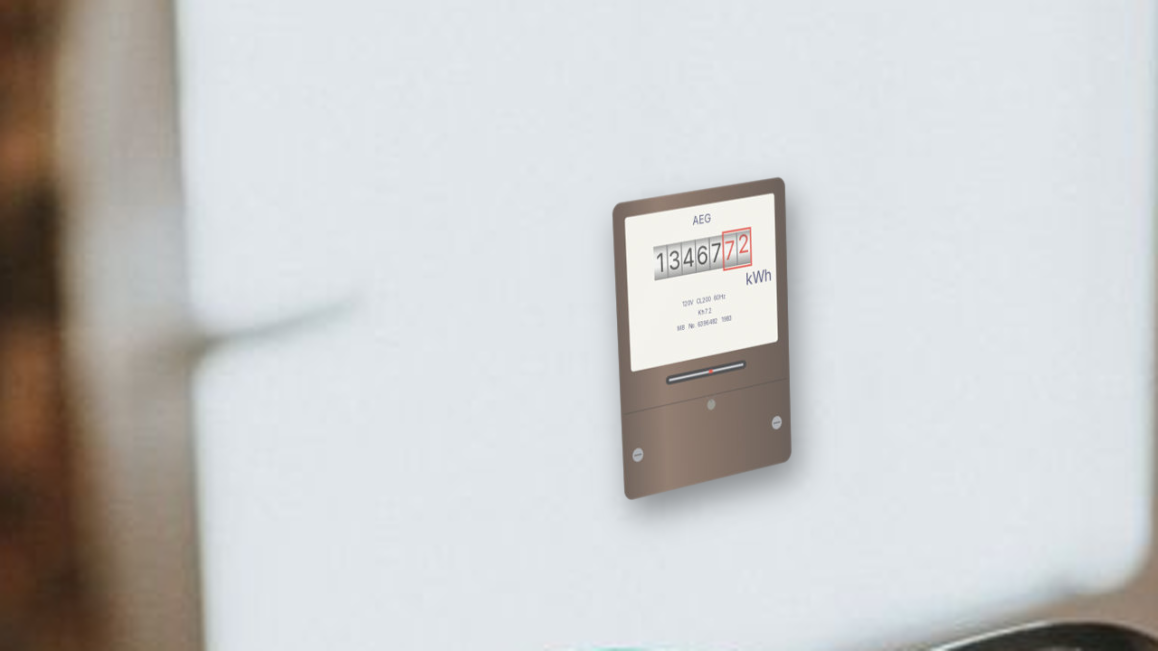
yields 13467.72 kWh
